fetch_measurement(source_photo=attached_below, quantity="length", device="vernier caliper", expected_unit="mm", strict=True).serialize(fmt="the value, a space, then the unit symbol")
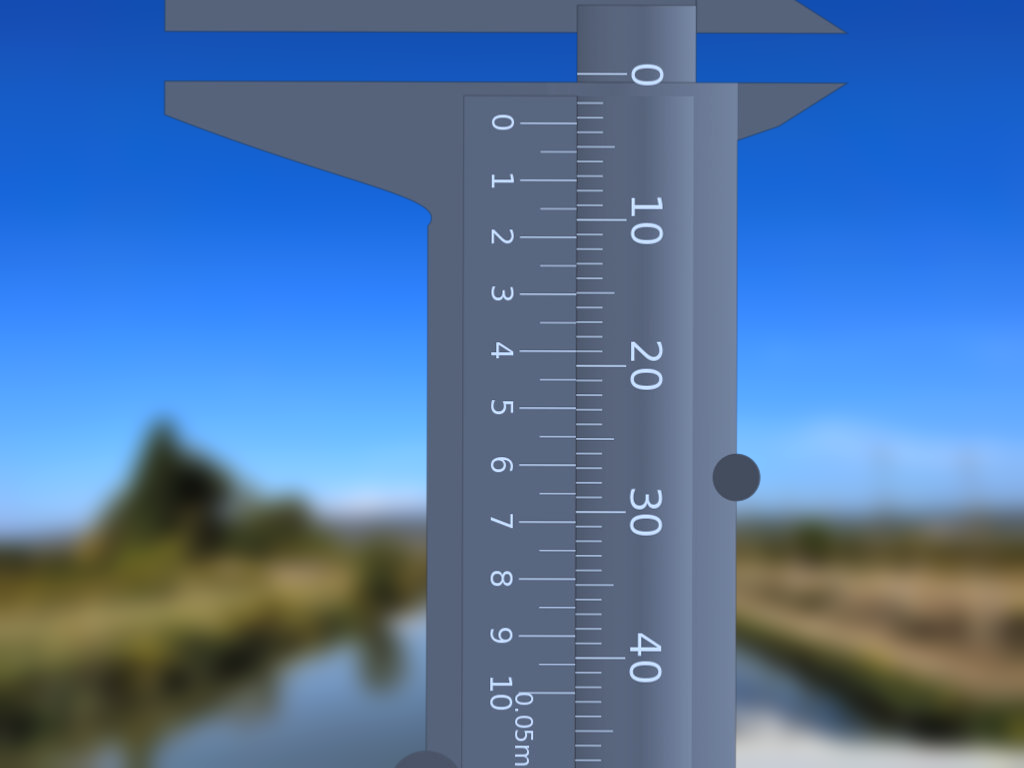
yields 3.4 mm
